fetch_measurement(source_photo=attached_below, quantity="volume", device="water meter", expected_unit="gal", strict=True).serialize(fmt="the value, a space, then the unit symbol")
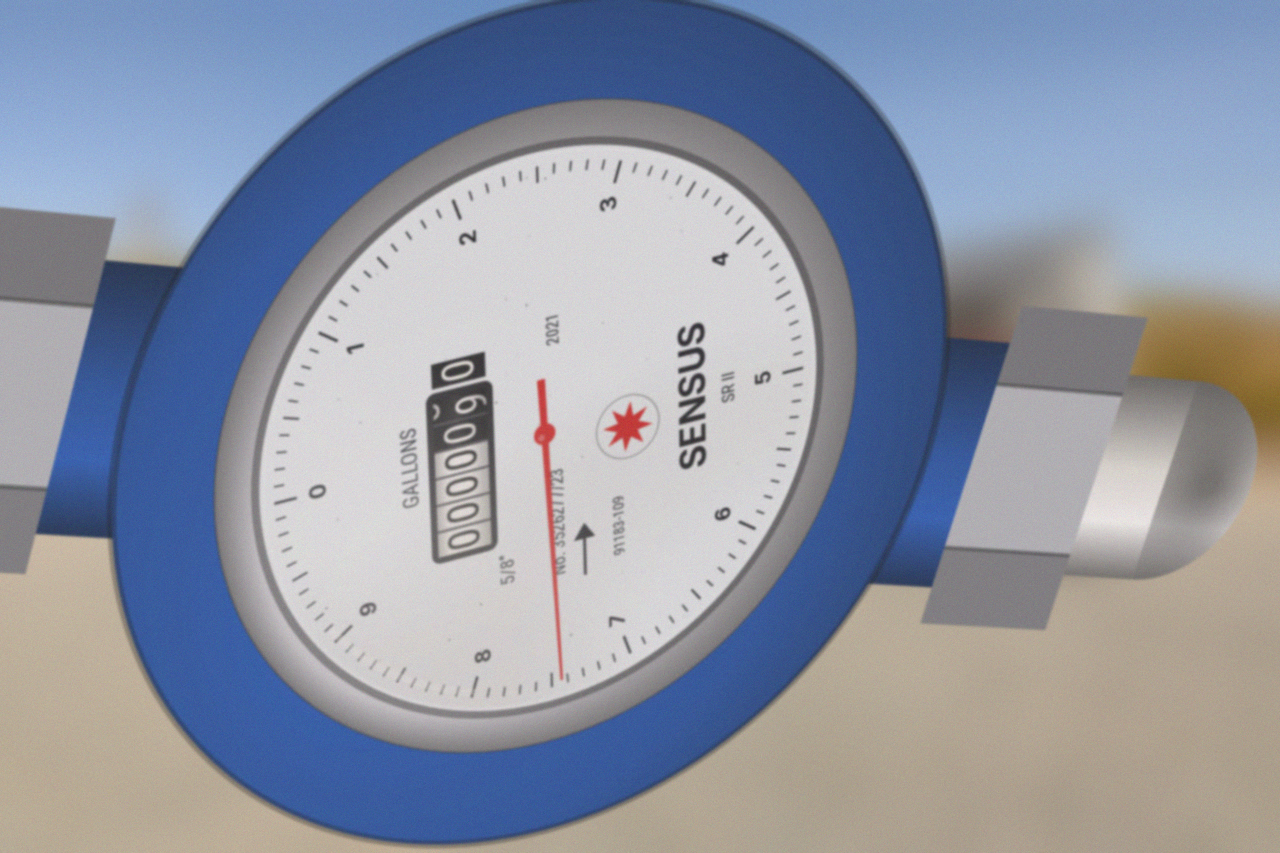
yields 87.4 gal
